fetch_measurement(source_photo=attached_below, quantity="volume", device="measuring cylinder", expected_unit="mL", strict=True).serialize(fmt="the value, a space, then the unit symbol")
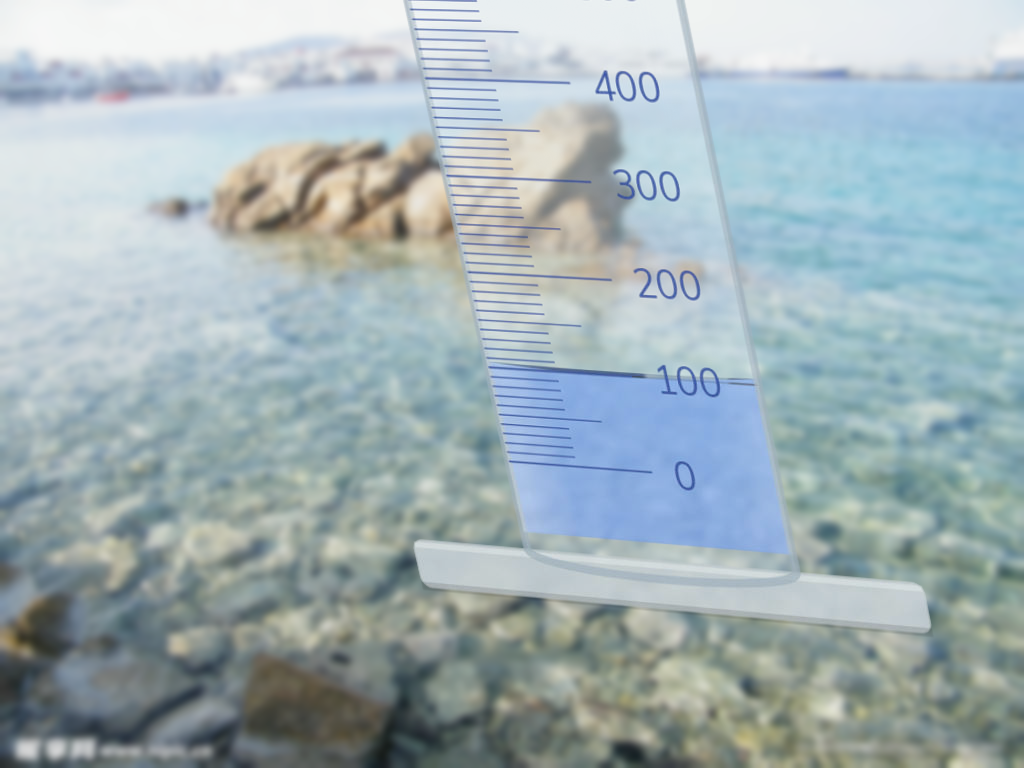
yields 100 mL
